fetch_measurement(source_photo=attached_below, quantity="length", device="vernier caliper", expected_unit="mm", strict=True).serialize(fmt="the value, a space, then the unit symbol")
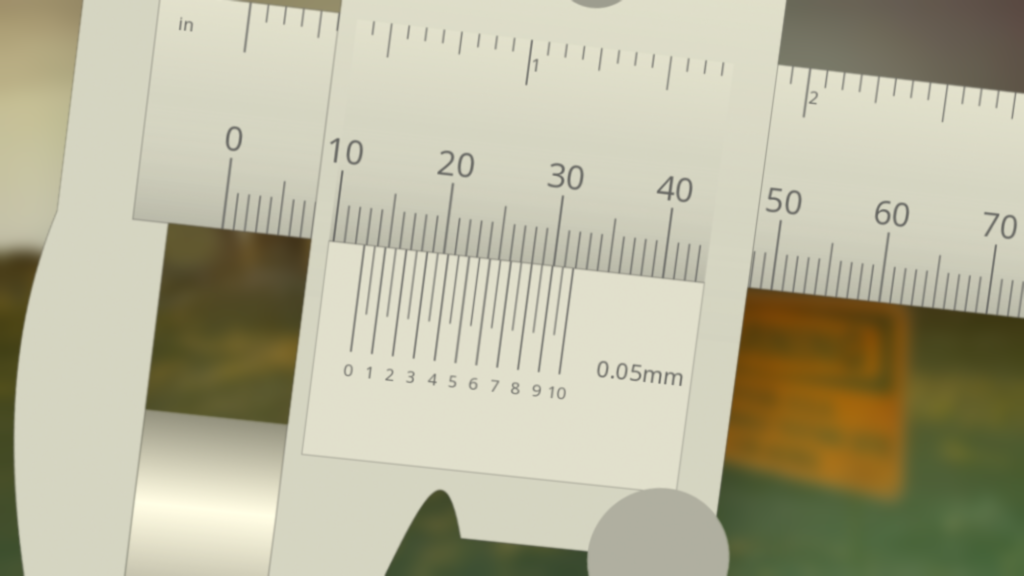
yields 12.8 mm
